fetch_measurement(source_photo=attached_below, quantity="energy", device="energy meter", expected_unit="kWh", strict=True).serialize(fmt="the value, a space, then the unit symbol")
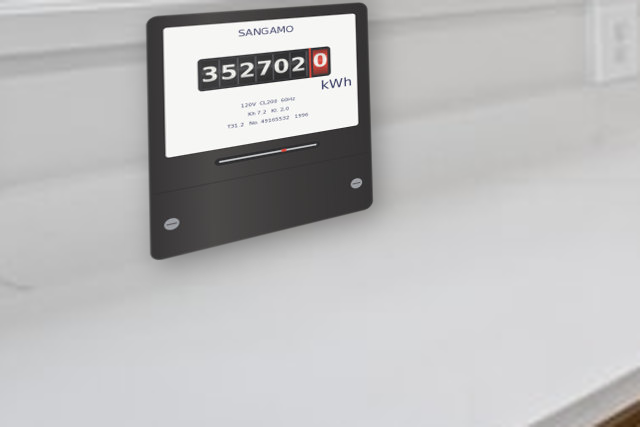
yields 352702.0 kWh
